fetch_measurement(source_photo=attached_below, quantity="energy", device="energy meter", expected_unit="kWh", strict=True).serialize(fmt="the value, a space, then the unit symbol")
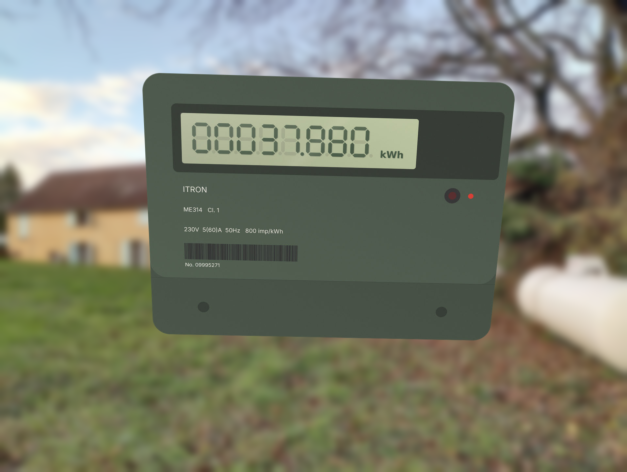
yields 37.880 kWh
